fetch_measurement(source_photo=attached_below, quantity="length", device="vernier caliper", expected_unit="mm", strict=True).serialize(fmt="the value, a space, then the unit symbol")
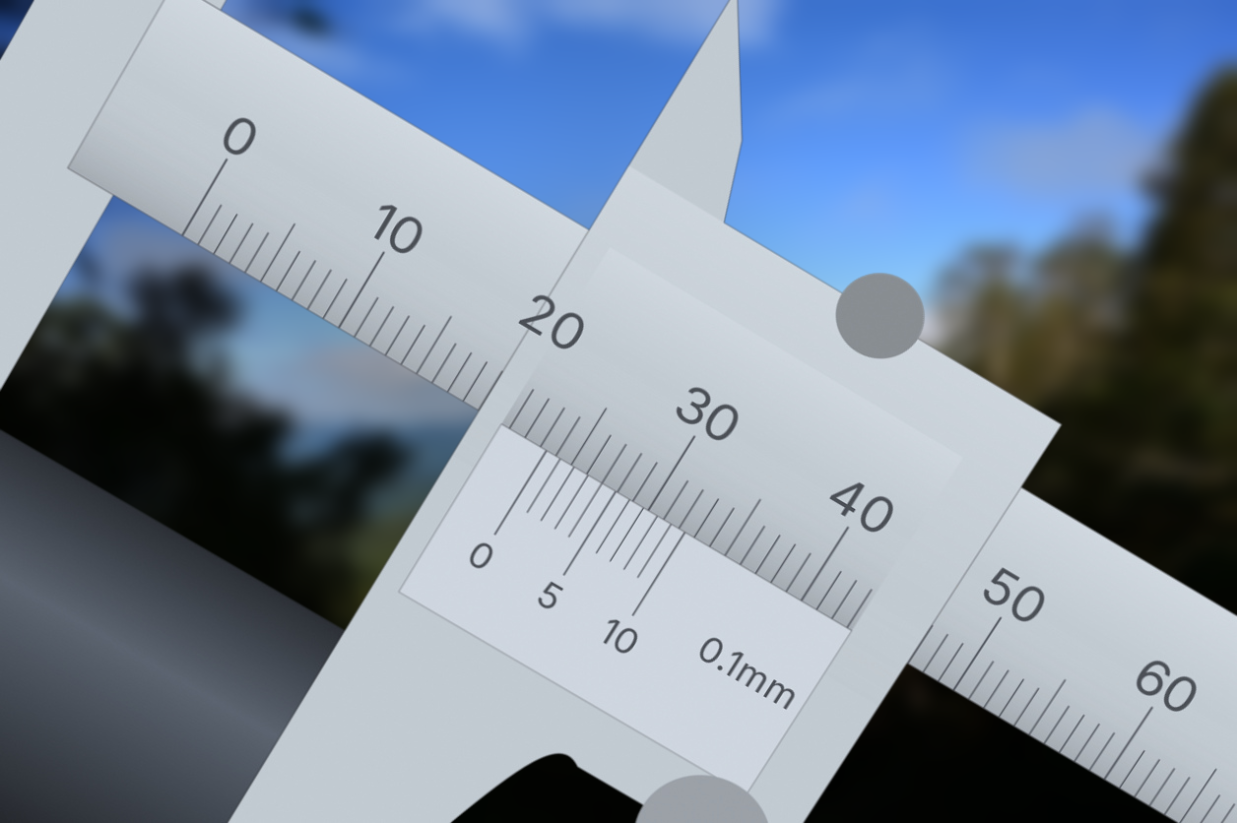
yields 23.4 mm
